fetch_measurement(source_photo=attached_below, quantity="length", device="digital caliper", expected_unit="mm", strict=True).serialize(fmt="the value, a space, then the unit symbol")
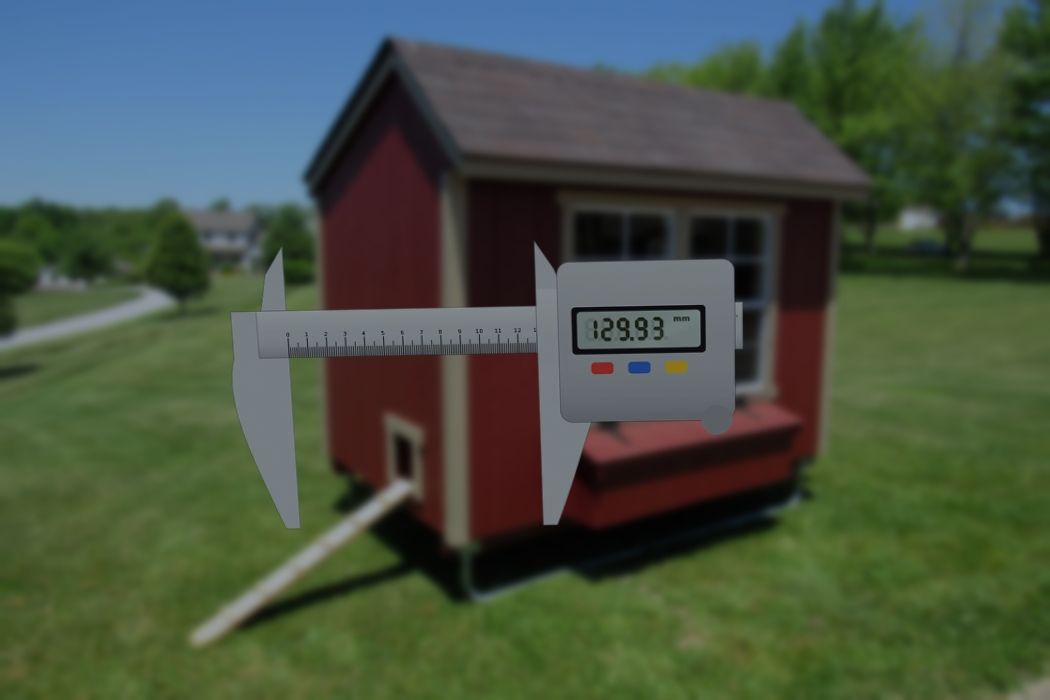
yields 129.93 mm
